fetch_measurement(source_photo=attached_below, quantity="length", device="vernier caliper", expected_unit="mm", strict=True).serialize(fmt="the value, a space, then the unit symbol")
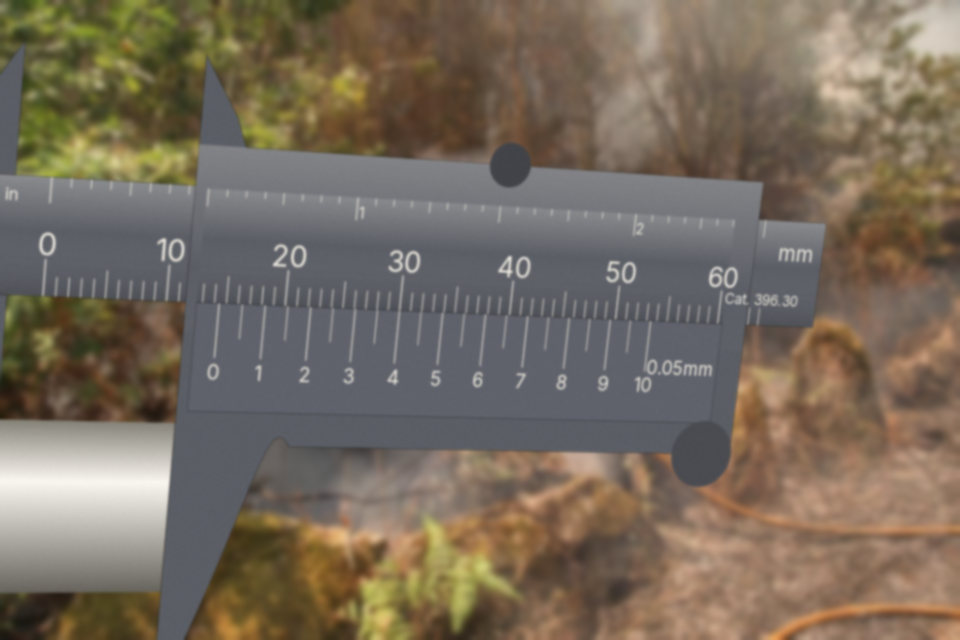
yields 14.4 mm
